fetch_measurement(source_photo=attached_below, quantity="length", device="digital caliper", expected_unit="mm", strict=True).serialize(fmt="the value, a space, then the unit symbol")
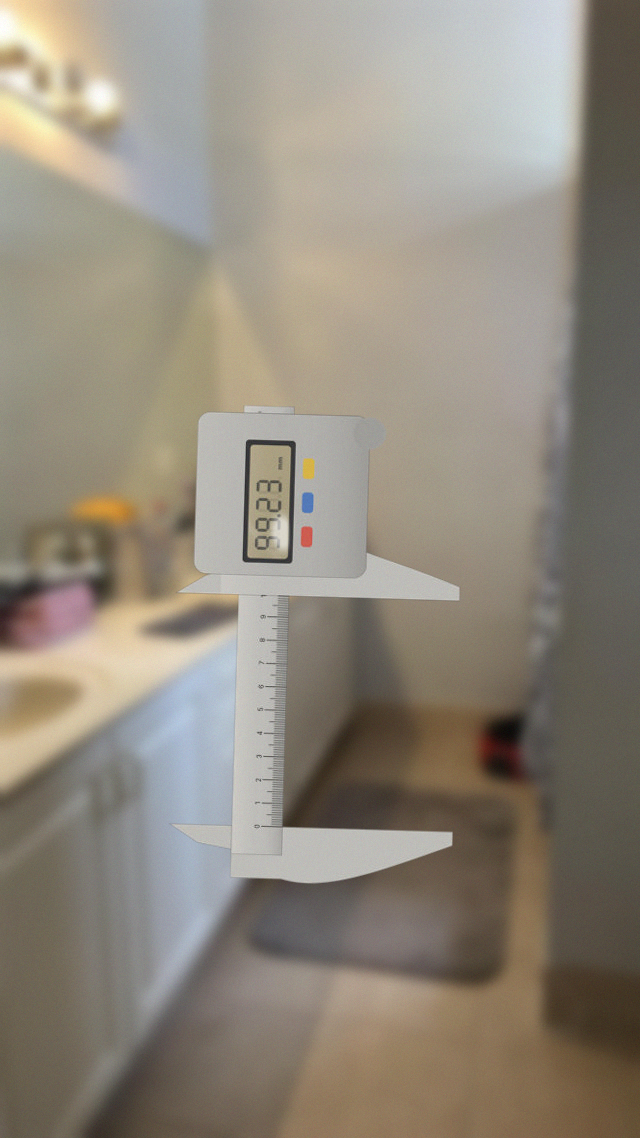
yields 99.23 mm
